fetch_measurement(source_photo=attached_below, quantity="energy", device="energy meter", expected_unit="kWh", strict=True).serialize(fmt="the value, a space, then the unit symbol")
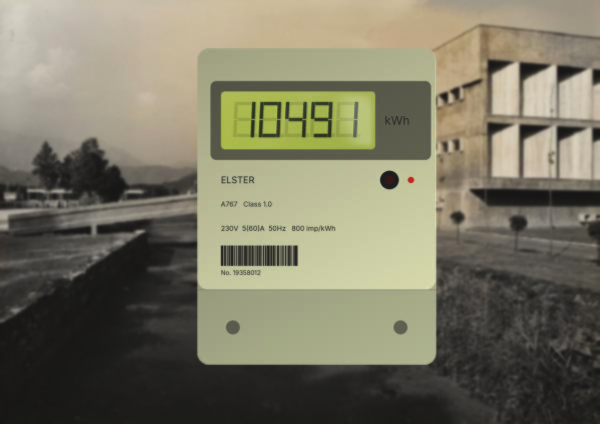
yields 10491 kWh
